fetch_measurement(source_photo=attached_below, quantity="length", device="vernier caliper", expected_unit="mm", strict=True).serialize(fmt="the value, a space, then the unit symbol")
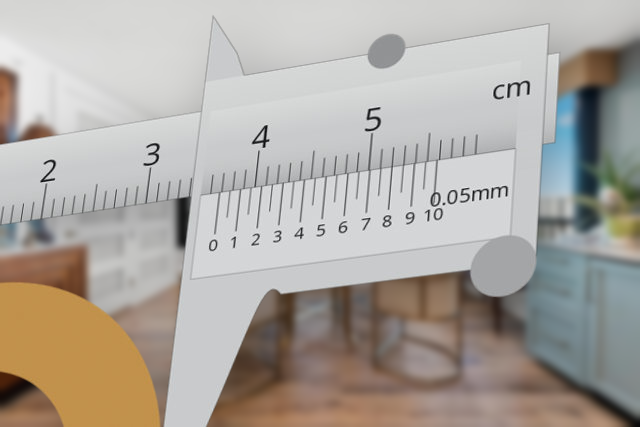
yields 36.8 mm
